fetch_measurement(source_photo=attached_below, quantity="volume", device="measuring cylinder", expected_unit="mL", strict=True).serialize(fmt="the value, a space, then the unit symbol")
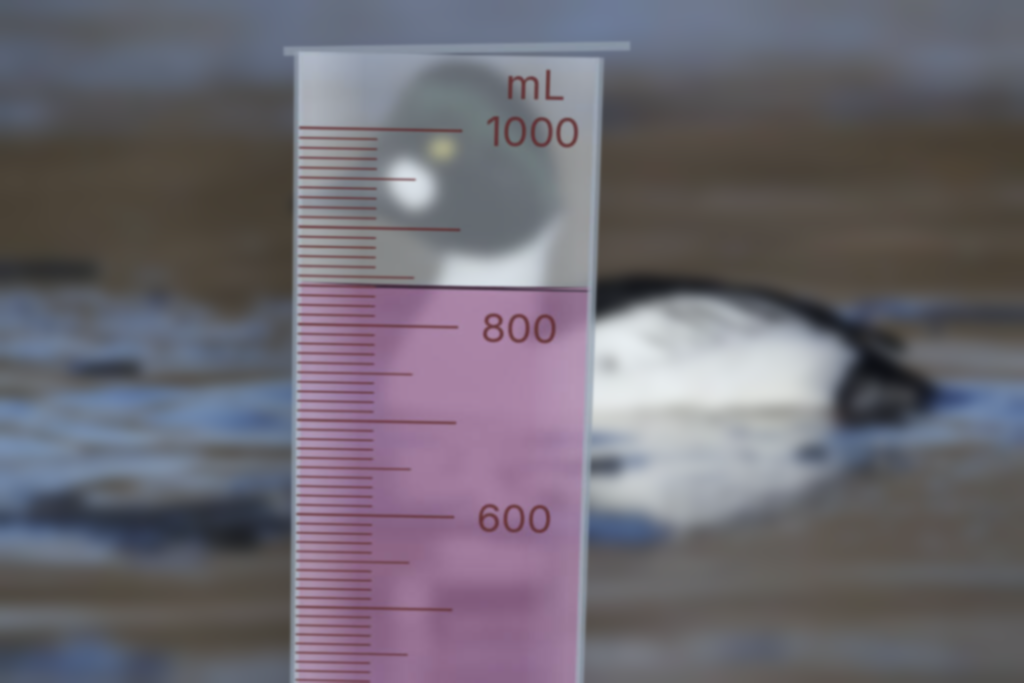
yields 840 mL
